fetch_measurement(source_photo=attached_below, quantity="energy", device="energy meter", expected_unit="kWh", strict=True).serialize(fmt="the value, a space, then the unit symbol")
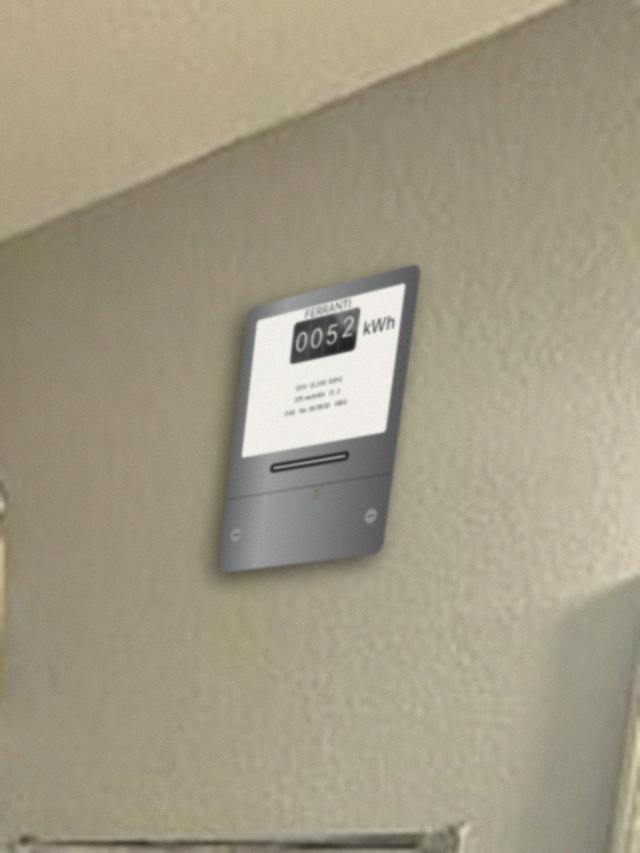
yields 52 kWh
